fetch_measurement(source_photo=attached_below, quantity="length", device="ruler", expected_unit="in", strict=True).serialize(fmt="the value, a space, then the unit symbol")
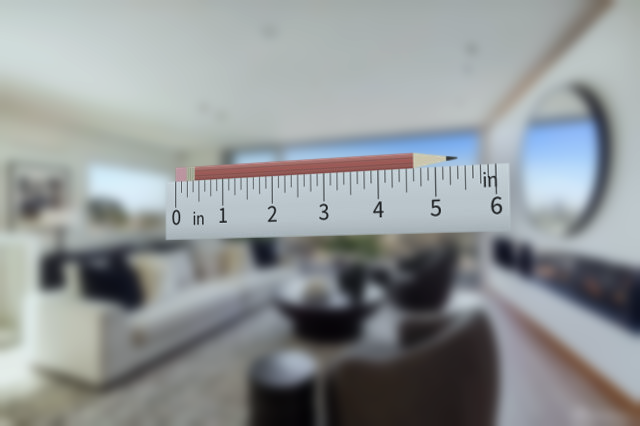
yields 5.375 in
